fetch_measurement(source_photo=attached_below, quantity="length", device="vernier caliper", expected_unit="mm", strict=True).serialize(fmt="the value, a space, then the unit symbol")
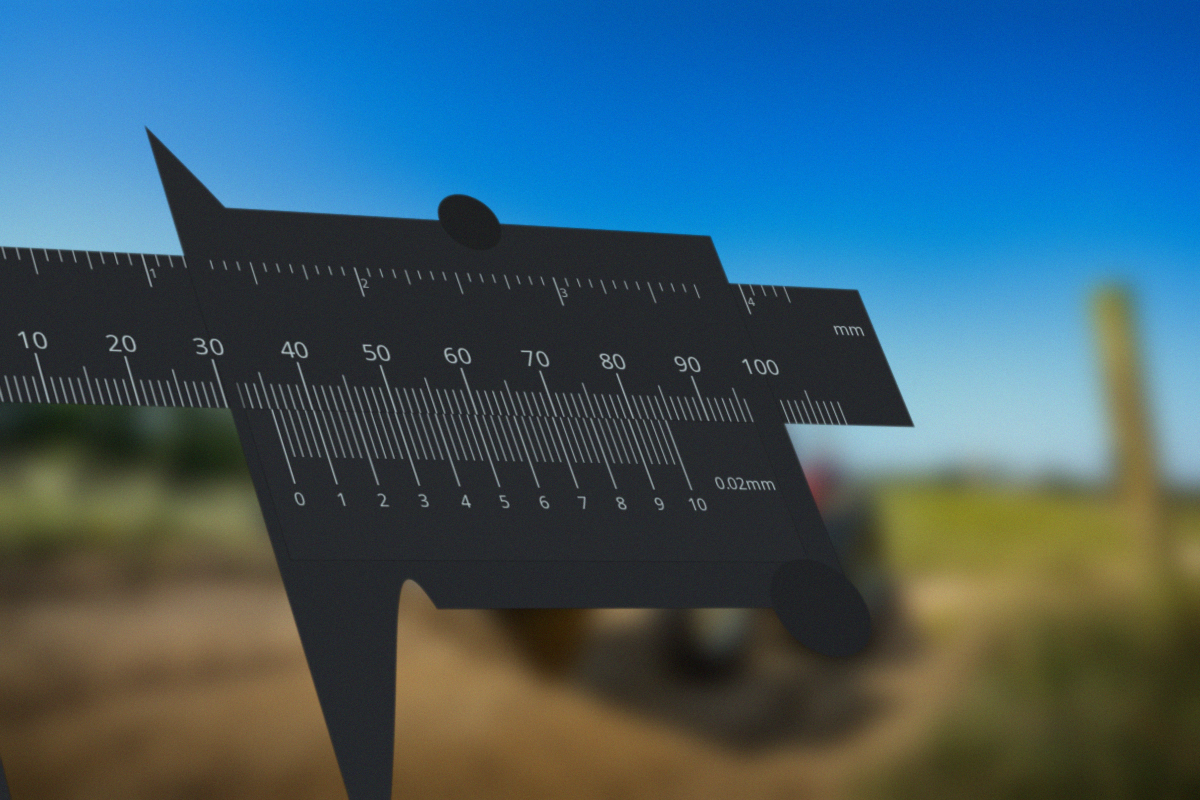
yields 35.2 mm
